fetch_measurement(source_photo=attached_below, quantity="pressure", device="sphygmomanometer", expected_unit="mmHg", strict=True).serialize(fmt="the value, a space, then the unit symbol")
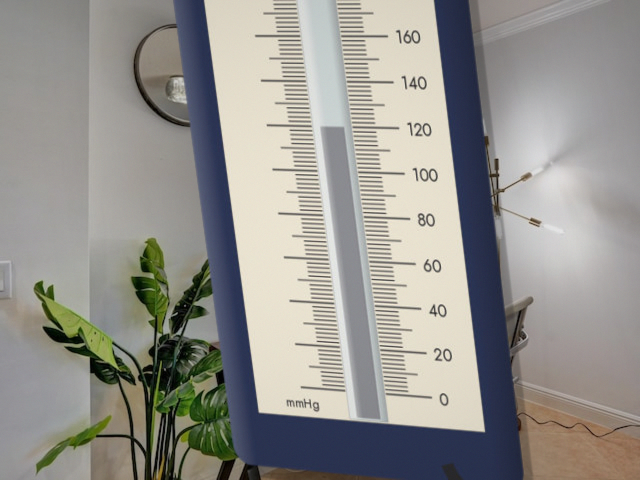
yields 120 mmHg
